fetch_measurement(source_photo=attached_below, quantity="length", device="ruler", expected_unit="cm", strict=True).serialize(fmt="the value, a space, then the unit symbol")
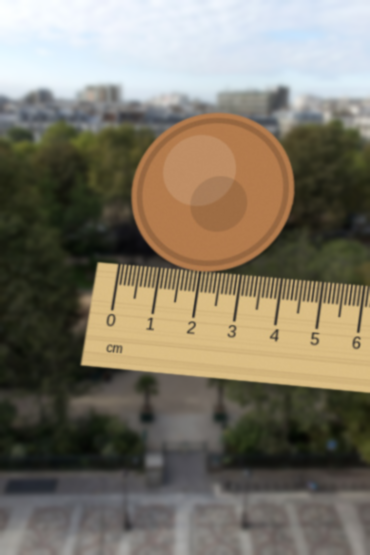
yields 4 cm
